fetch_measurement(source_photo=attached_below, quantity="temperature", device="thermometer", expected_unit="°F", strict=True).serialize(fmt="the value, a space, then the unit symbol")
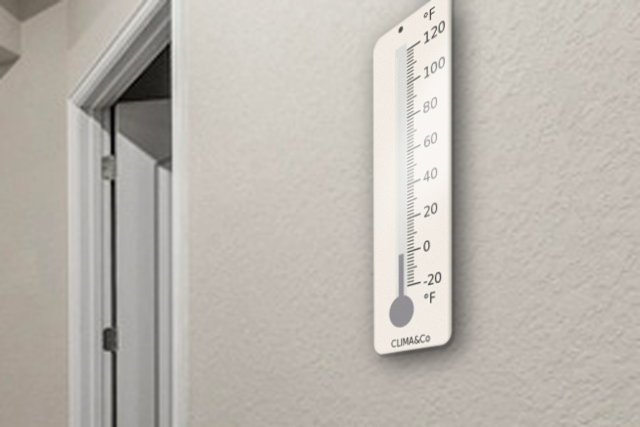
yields 0 °F
